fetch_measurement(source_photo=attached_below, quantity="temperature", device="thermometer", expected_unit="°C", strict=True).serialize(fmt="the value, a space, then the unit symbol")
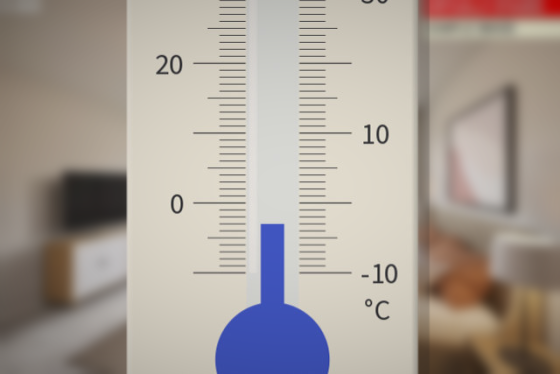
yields -3 °C
